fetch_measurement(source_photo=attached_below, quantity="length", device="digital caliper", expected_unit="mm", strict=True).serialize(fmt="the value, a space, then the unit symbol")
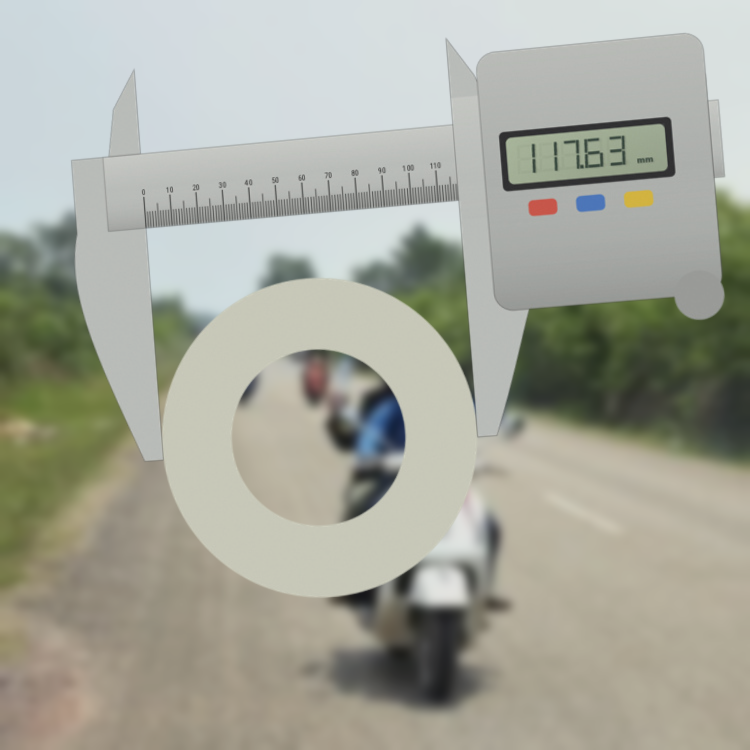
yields 117.63 mm
